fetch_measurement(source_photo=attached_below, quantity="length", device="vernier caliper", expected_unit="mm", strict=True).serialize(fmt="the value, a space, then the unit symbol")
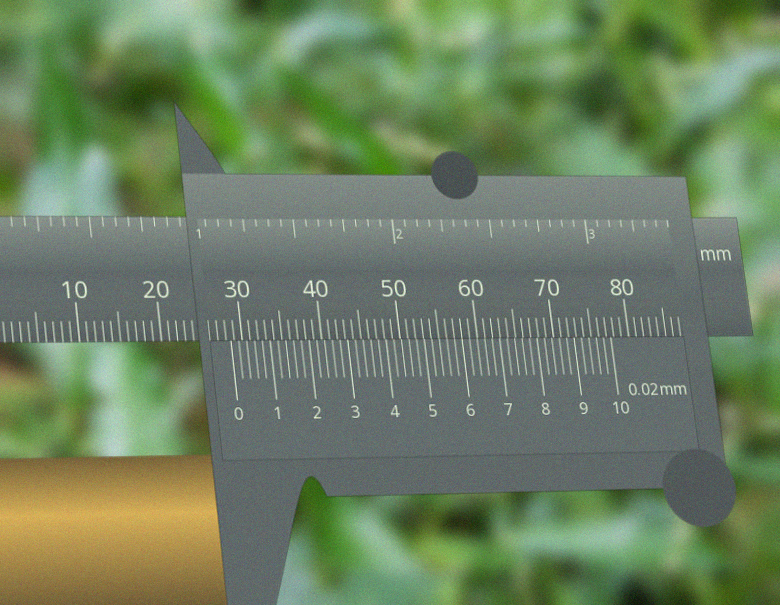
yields 28.6 mm
